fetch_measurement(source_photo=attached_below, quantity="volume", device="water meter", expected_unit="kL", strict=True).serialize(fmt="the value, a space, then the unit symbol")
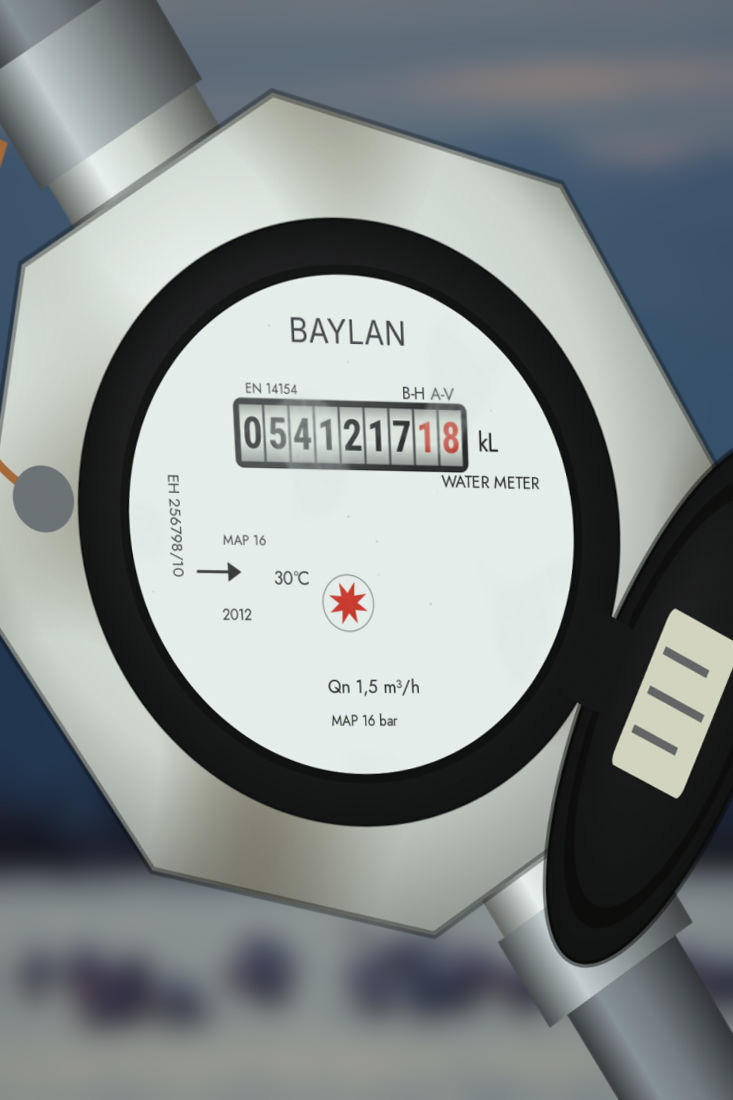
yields 541217.18 kL
